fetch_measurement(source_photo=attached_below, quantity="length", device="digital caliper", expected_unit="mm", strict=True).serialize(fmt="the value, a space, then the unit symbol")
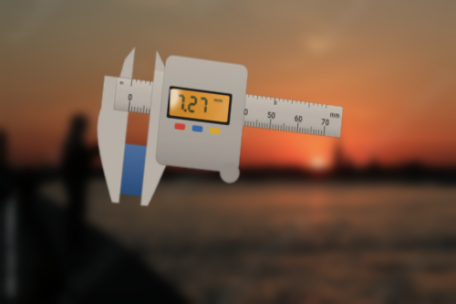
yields 7.27 mm
